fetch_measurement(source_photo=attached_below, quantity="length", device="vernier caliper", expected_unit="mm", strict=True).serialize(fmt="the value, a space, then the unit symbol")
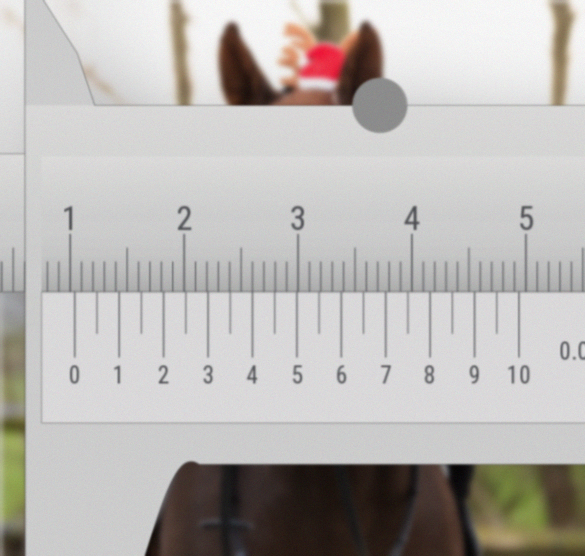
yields 10.4 mm
